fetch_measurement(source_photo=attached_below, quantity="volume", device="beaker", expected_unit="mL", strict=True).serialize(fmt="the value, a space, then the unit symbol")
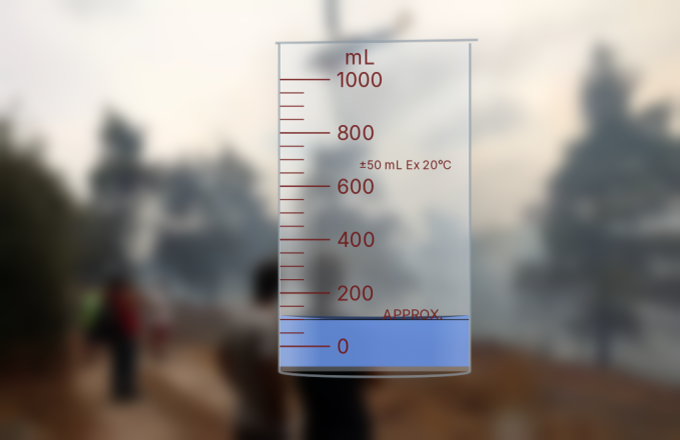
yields 100 mL
